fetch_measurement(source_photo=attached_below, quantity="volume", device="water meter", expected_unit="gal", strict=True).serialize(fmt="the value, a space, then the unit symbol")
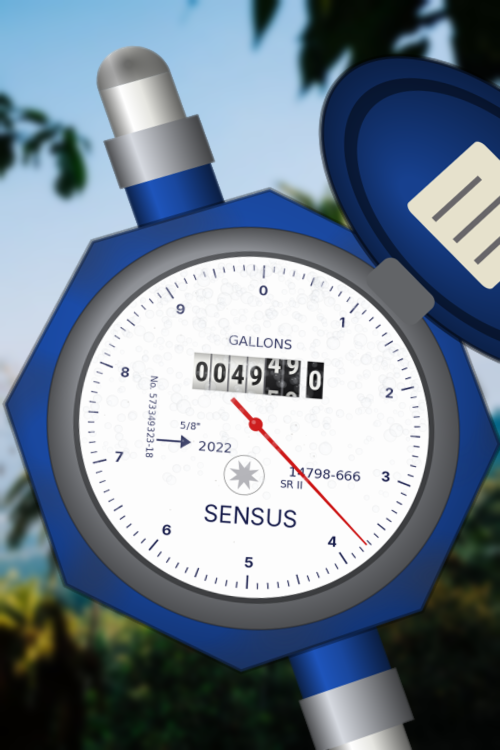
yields 49493.7 gal
